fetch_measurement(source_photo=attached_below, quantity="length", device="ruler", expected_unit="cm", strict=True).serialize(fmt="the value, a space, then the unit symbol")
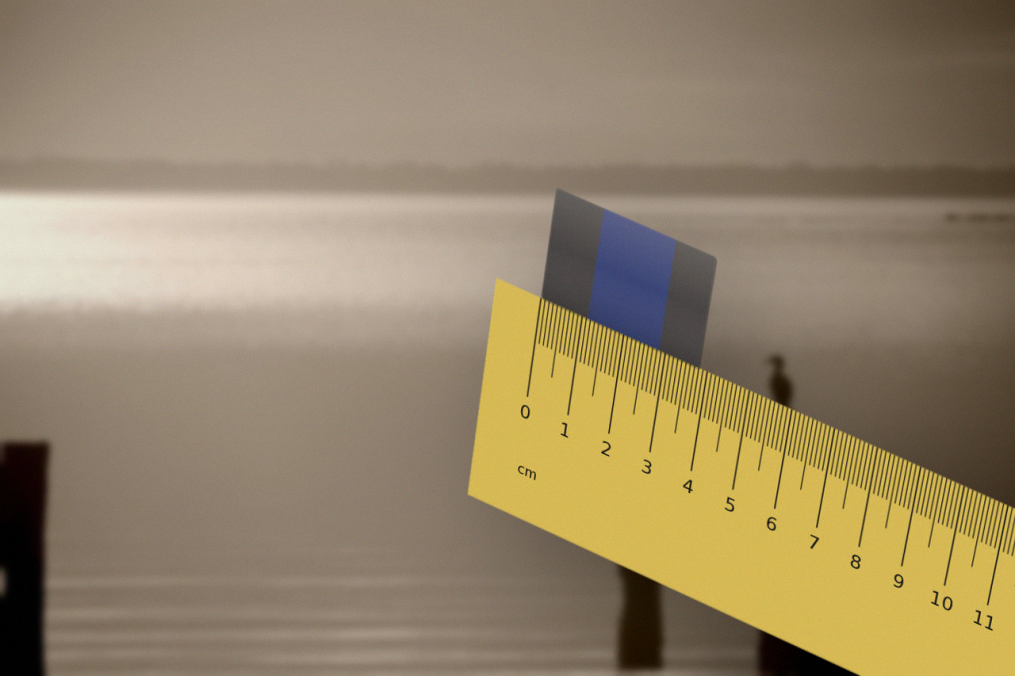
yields 3.8 cm
